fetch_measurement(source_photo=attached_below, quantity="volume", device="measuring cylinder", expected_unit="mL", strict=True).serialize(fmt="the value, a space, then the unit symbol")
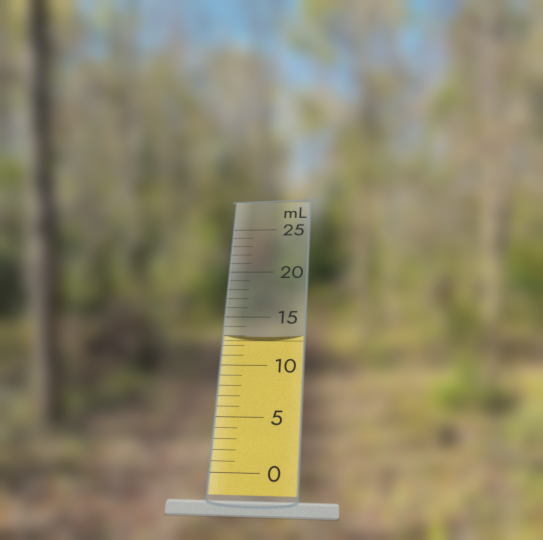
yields 12.5 mL
